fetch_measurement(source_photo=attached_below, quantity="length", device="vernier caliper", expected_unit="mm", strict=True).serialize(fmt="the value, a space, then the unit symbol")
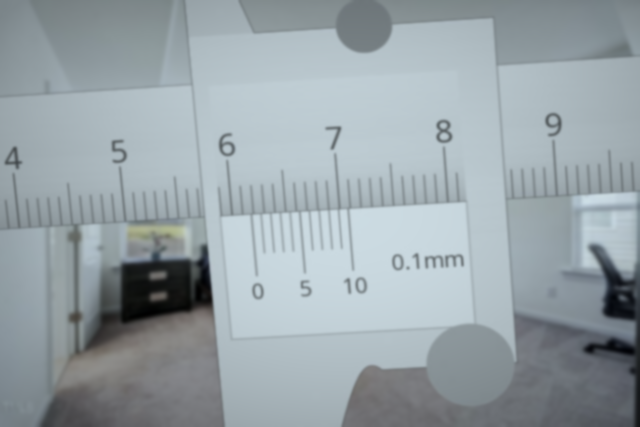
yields 61.8 mm
